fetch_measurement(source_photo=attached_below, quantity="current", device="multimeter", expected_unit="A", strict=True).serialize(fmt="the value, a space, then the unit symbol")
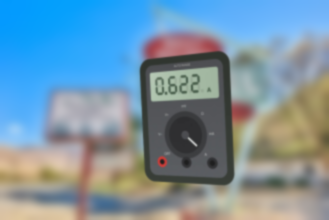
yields 0.622 A
